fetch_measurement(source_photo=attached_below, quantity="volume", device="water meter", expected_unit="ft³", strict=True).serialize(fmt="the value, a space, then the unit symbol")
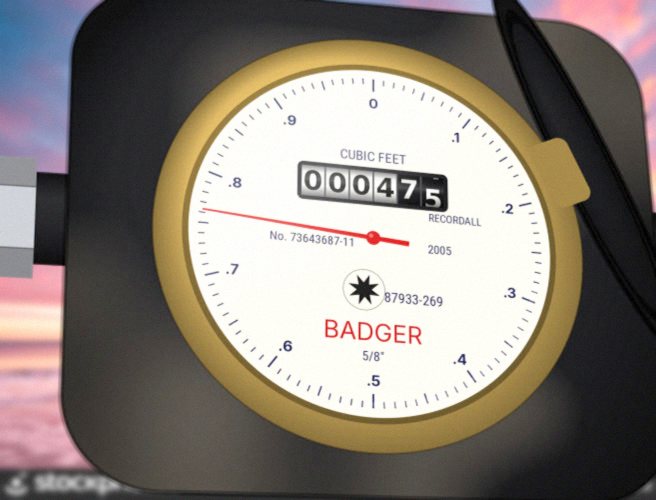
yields 474.76 ft³
